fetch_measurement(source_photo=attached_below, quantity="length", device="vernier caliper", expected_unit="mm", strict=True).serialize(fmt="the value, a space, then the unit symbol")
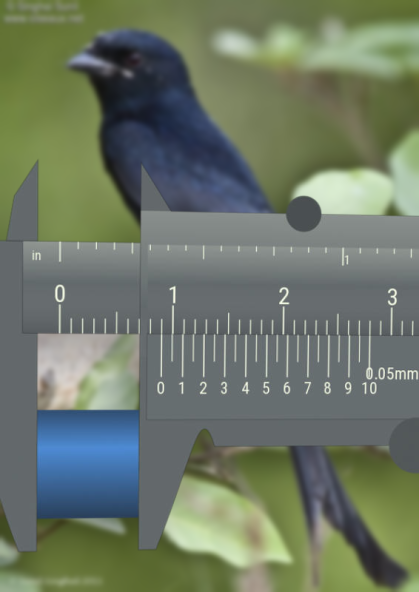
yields 9.0 mm
